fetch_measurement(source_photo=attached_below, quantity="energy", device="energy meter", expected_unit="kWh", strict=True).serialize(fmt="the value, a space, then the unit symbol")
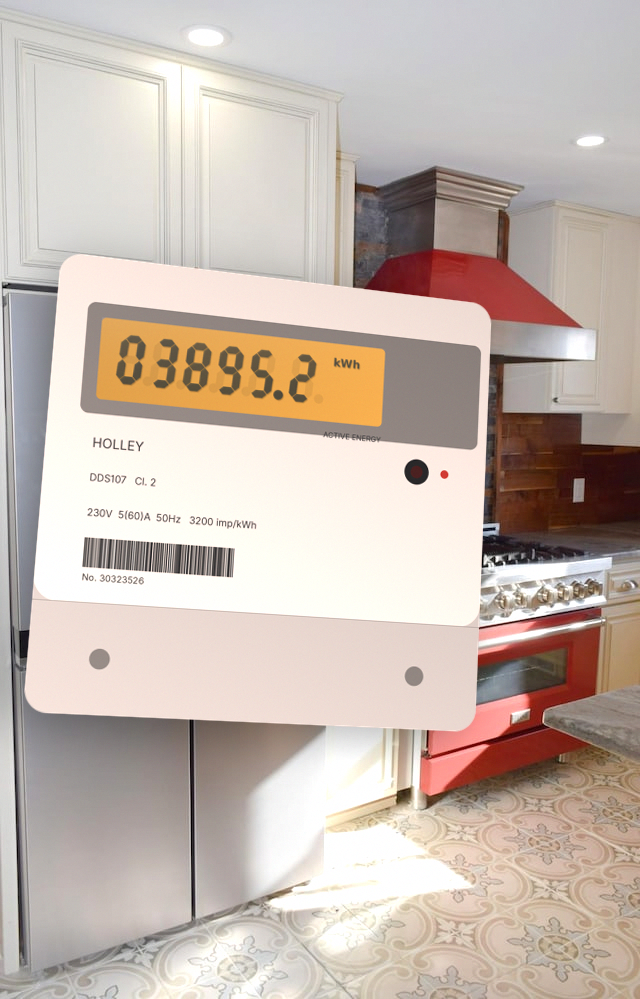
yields 3895.2 kWh
